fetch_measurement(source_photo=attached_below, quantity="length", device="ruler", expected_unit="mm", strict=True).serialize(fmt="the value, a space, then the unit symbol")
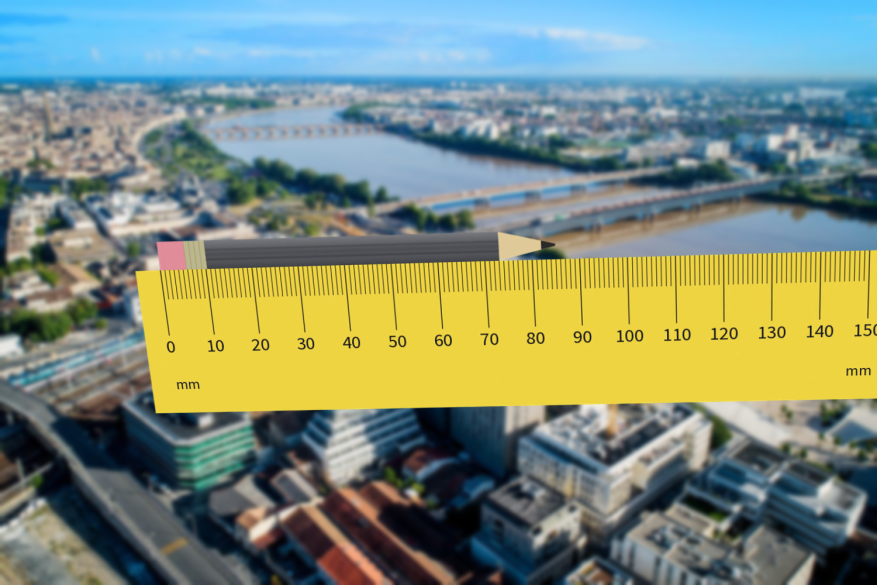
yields 85 mm
